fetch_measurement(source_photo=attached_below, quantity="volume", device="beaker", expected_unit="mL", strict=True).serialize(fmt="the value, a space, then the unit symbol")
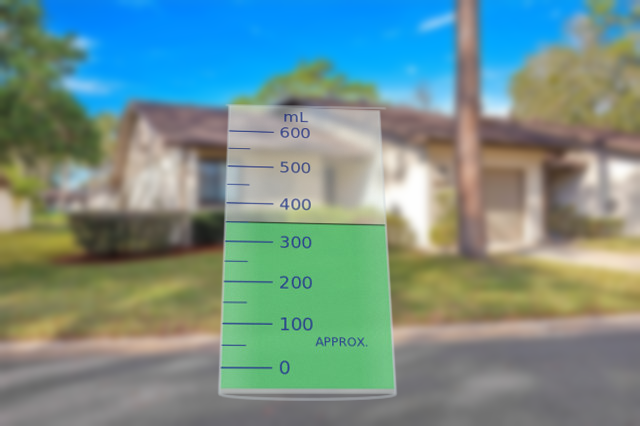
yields 350 mL
